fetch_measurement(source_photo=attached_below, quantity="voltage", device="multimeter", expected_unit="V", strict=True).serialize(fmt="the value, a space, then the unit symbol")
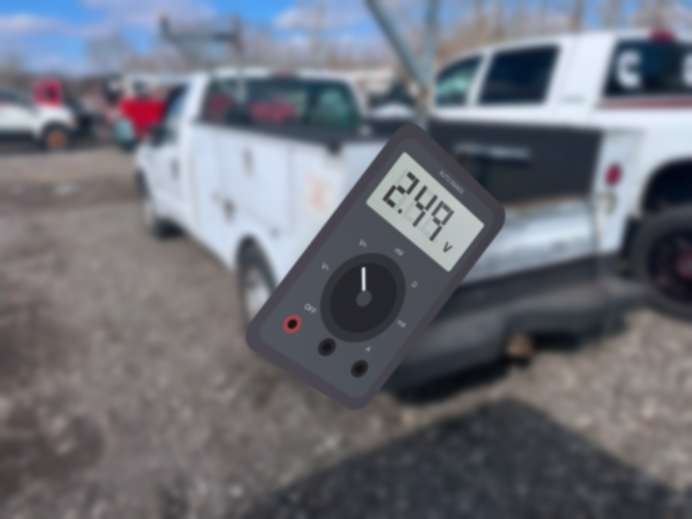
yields 2.49 V
